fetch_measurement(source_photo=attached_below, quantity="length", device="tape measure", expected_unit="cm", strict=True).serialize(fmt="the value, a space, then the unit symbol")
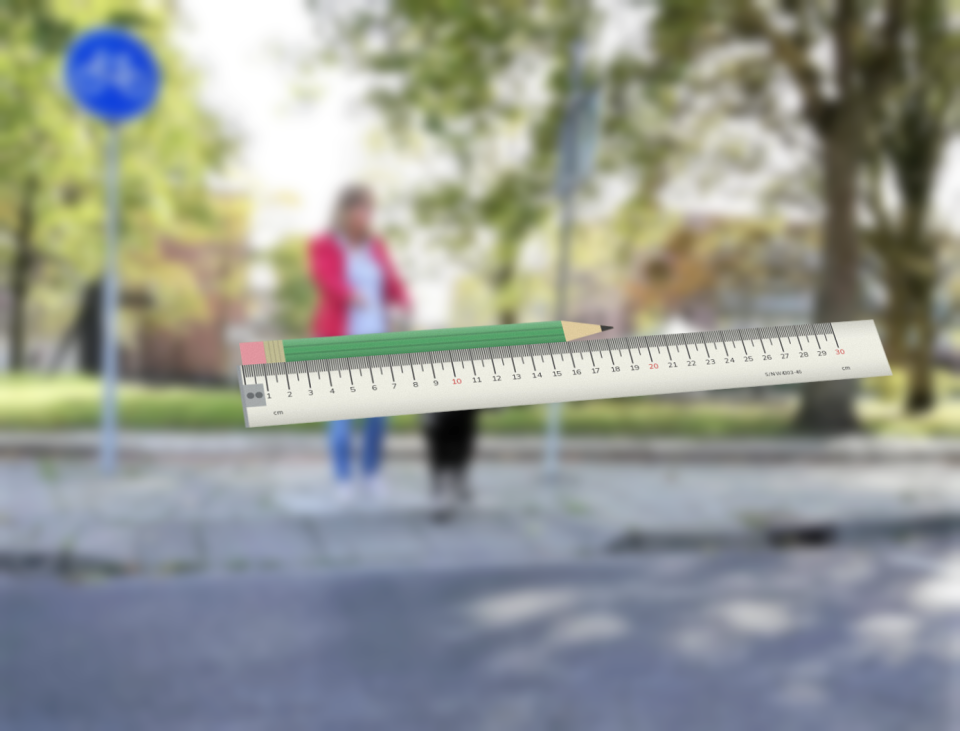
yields 18.5 cm
